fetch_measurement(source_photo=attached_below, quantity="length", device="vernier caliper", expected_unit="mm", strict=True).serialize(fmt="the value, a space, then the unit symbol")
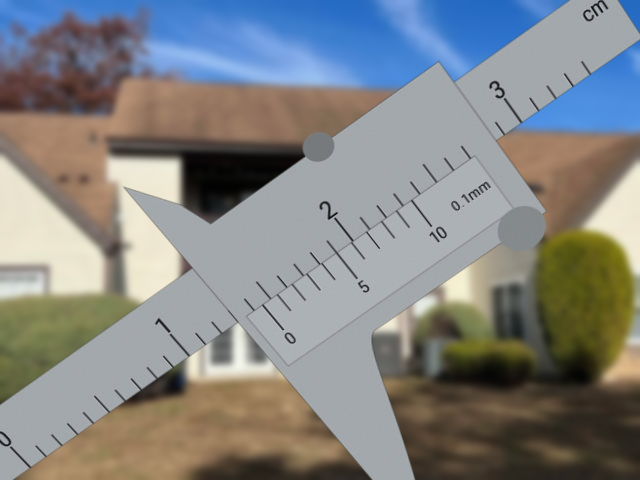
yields 14.5 mm
